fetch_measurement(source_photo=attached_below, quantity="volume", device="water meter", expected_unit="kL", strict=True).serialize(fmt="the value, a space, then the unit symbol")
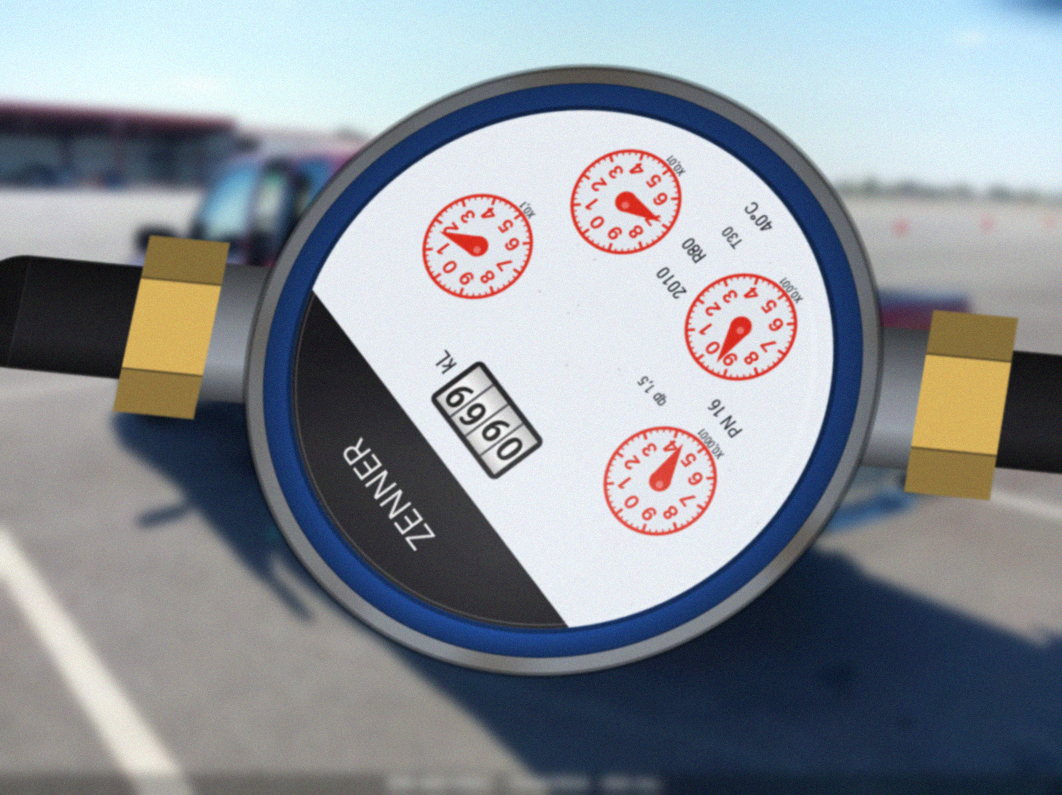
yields 969.1694 kL
